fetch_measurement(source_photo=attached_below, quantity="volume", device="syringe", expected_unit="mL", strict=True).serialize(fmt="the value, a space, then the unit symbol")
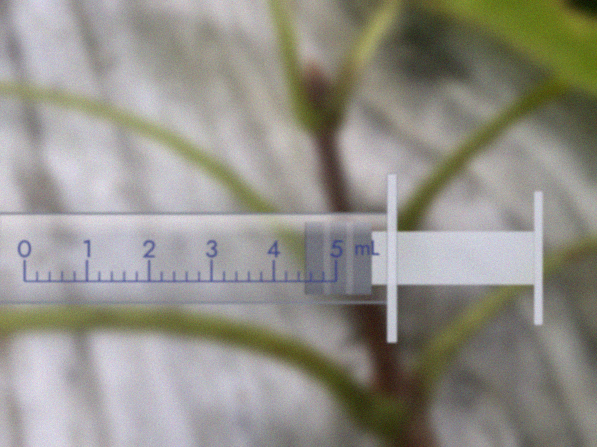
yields 4.5 mL
